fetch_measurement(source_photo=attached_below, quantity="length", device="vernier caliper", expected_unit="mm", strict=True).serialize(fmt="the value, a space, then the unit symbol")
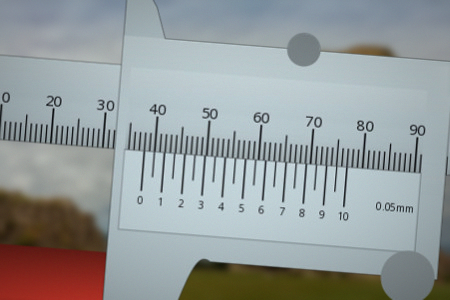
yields 38.0 mm
